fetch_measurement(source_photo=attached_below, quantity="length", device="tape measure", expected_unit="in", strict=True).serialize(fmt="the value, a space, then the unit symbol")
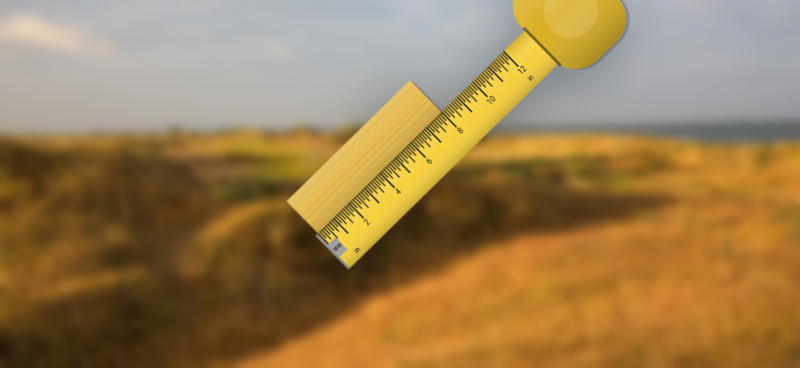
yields 8 in
